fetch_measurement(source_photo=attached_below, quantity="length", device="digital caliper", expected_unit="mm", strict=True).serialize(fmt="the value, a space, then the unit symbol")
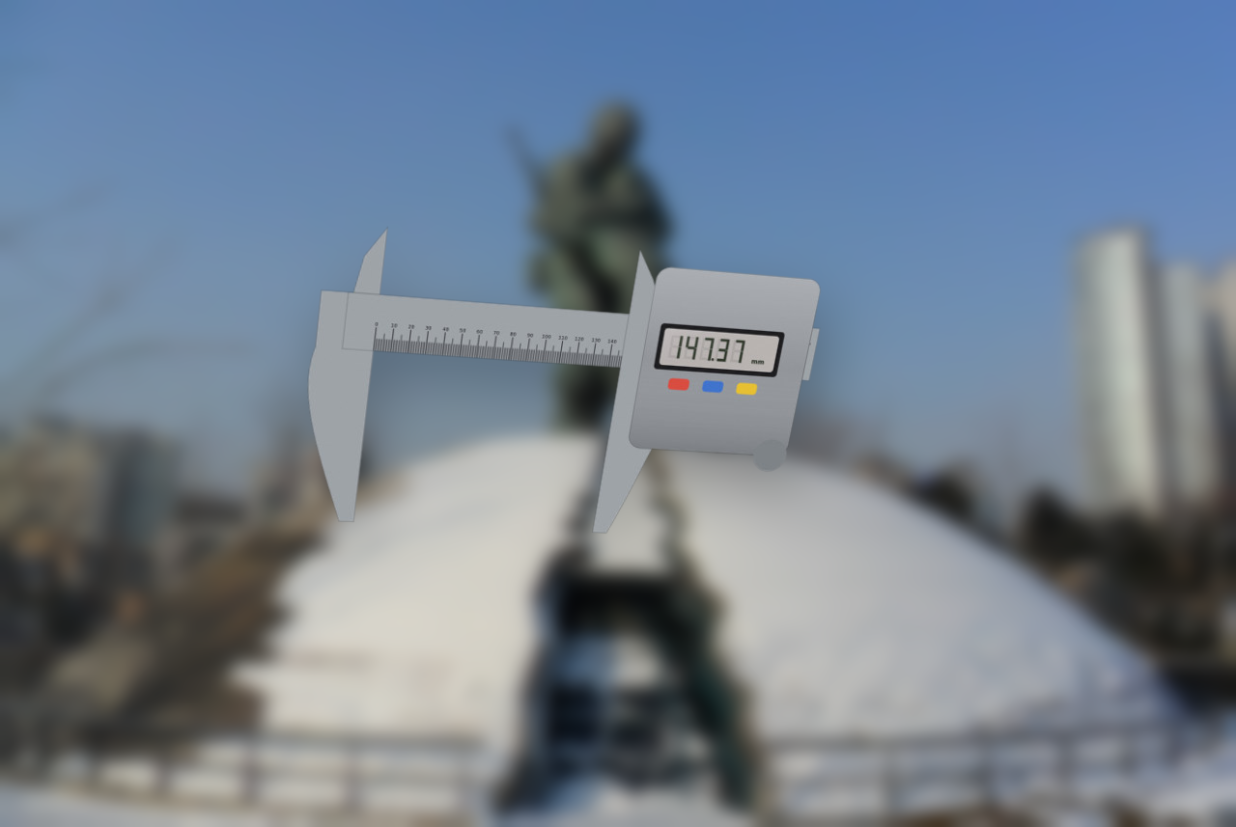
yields 147.37 mm
